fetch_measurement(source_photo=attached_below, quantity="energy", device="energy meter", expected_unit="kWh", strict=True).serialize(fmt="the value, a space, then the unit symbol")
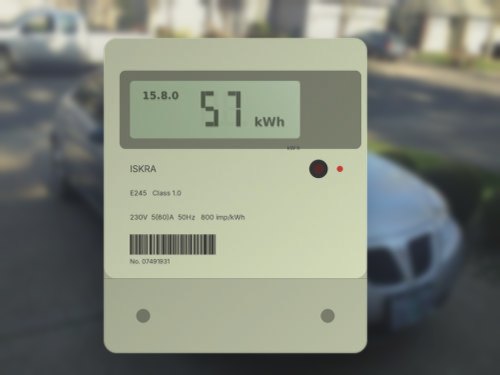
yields 57 kWh
